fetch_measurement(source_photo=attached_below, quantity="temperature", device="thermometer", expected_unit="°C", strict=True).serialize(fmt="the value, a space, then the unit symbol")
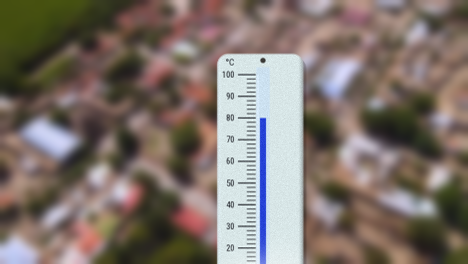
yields 80 °C
